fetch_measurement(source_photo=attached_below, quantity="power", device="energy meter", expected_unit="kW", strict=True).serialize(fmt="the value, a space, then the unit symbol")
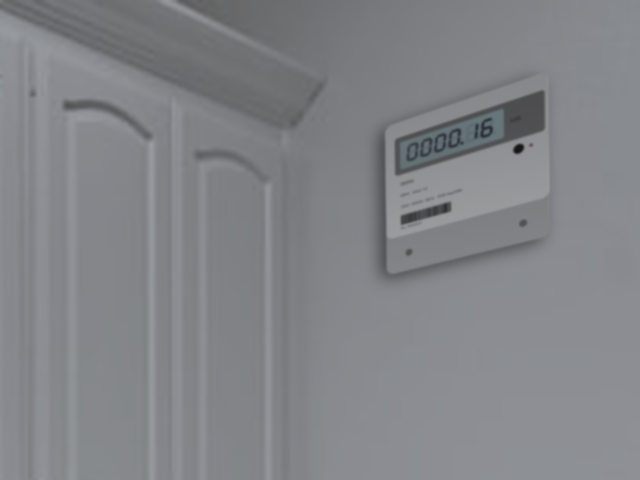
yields 0.16 kW
